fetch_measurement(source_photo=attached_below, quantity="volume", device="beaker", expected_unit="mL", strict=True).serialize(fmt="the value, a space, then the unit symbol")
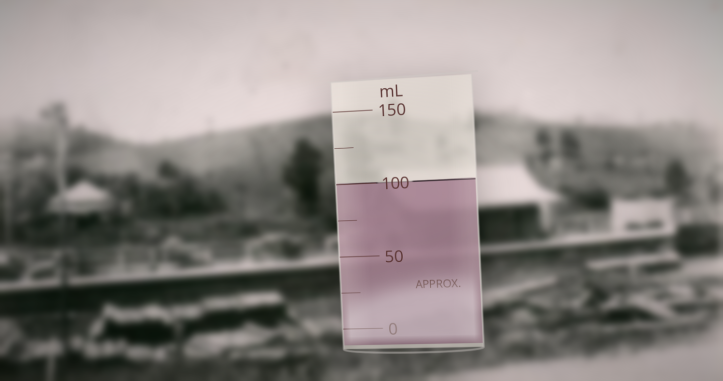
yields 100 mL
